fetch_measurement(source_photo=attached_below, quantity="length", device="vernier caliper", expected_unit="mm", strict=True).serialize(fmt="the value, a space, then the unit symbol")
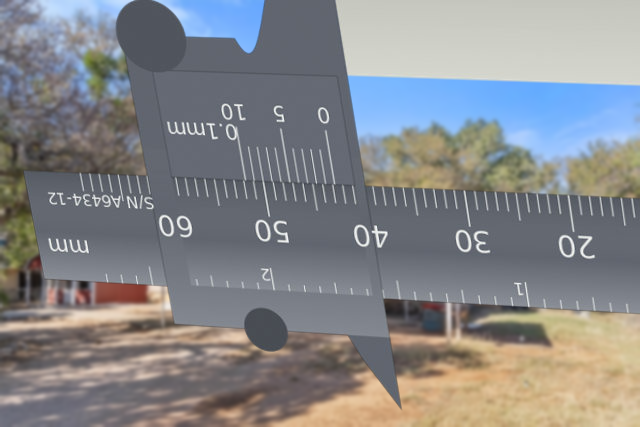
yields 42.8 mm
